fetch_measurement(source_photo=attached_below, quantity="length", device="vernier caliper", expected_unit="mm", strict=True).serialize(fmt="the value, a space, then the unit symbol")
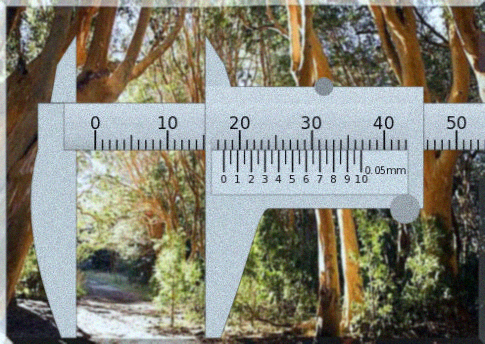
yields 17.8 mm
